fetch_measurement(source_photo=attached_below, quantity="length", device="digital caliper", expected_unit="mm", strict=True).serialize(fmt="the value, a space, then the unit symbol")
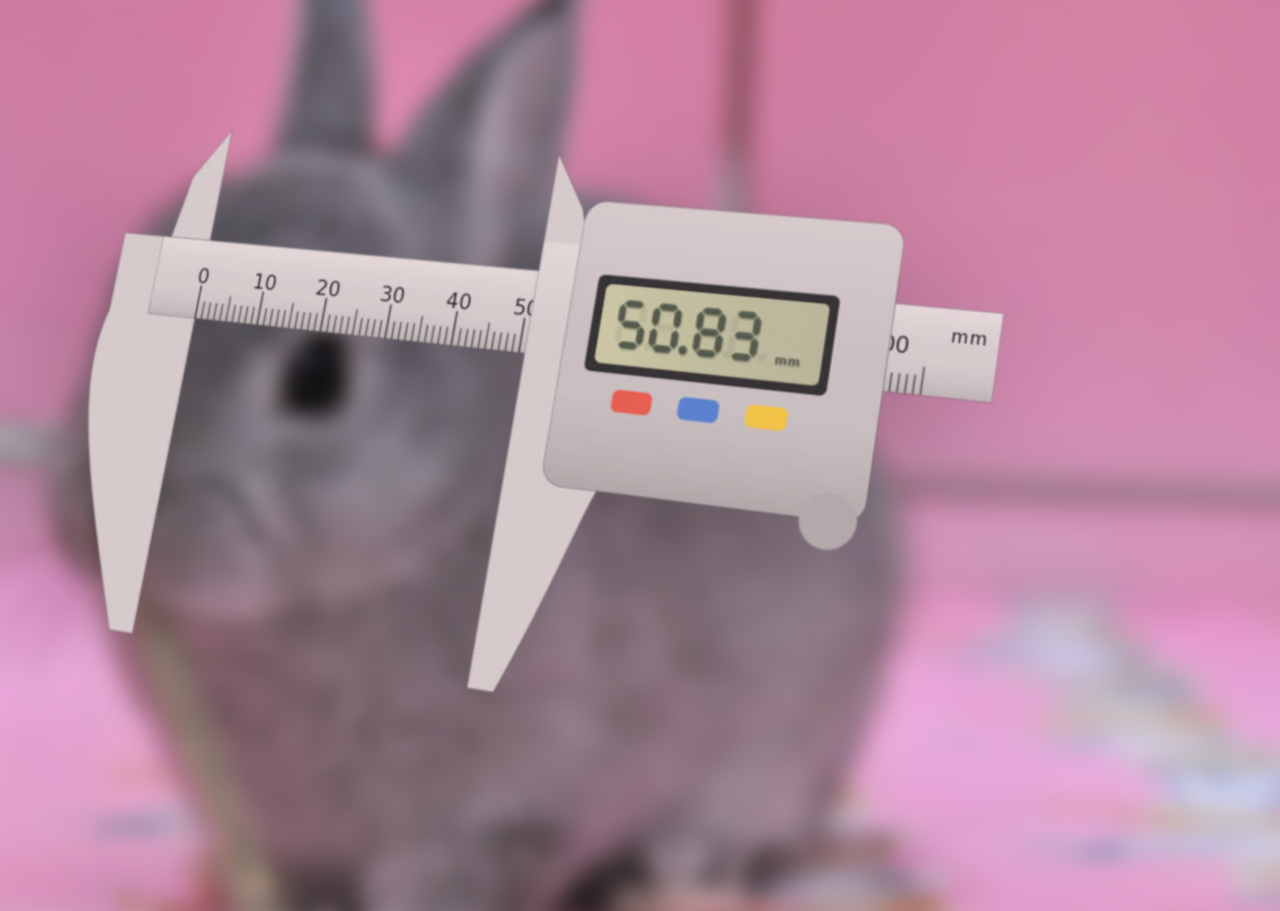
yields 50.83 mm
